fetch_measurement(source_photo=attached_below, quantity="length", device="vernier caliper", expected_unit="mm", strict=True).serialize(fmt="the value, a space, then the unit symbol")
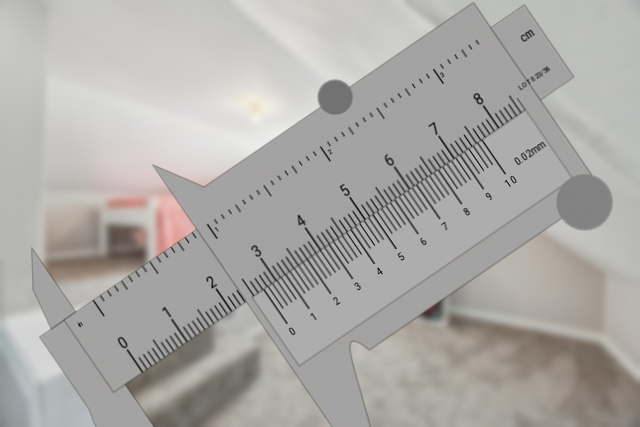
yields 27.2 mm
